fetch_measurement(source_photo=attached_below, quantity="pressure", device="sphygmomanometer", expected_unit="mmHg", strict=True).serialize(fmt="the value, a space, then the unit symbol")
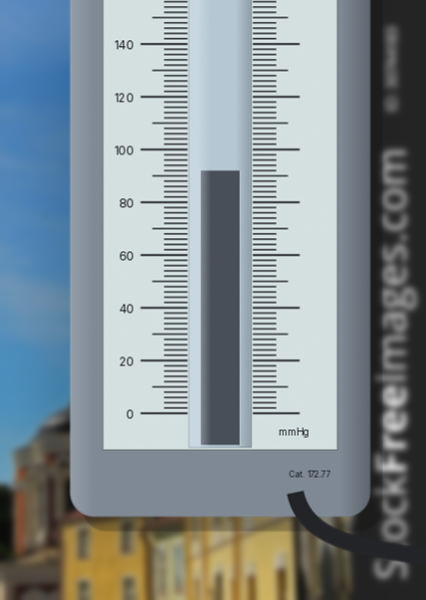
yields 92 mmHg
